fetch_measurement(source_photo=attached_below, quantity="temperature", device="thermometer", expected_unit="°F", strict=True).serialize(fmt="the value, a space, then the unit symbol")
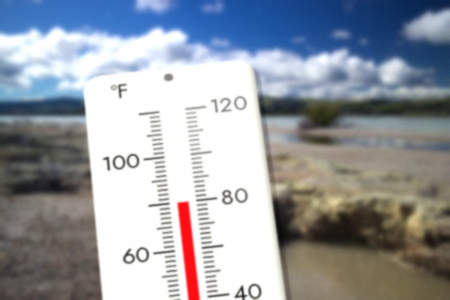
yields 80 °F
